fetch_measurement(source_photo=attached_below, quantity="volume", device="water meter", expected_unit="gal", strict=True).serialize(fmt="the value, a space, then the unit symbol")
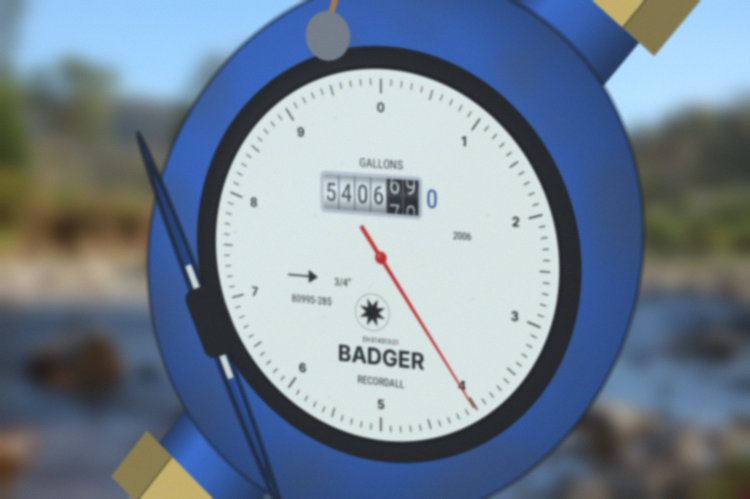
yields 5406694.0 gal
